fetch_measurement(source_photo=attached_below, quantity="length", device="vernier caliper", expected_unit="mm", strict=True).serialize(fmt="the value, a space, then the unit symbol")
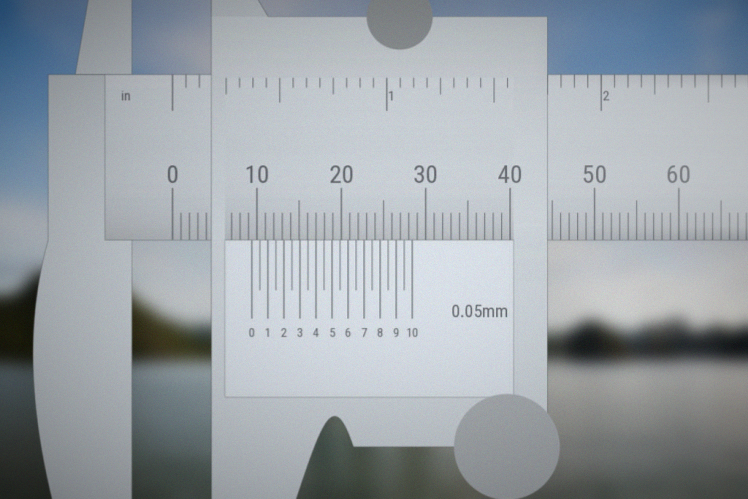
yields 9.4 mm
